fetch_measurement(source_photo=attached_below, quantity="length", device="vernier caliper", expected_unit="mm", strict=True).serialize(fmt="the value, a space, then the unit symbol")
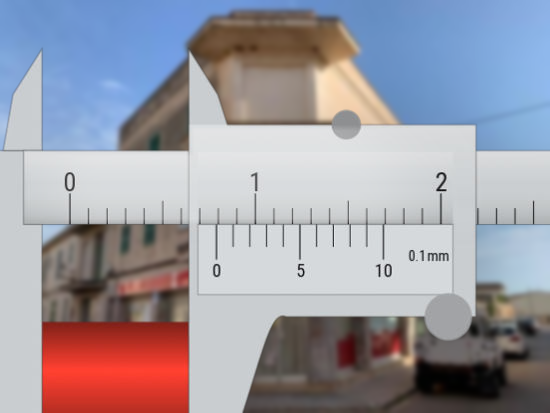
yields 7.9 mm
